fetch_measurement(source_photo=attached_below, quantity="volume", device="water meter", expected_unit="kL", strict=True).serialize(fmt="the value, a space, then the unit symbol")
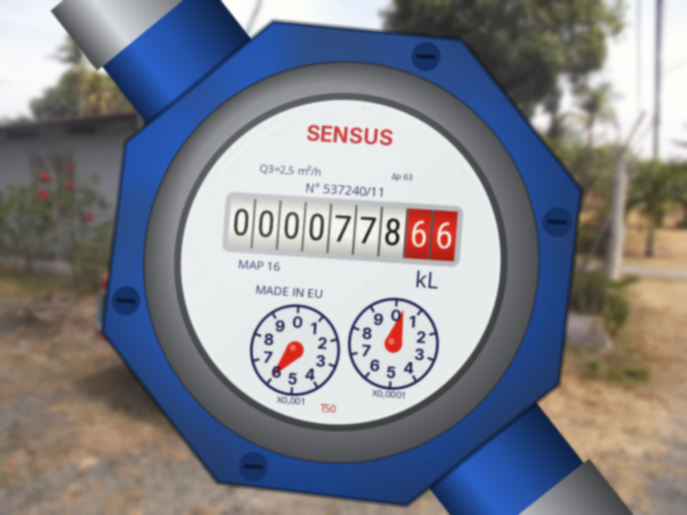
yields 778.6660 kL
